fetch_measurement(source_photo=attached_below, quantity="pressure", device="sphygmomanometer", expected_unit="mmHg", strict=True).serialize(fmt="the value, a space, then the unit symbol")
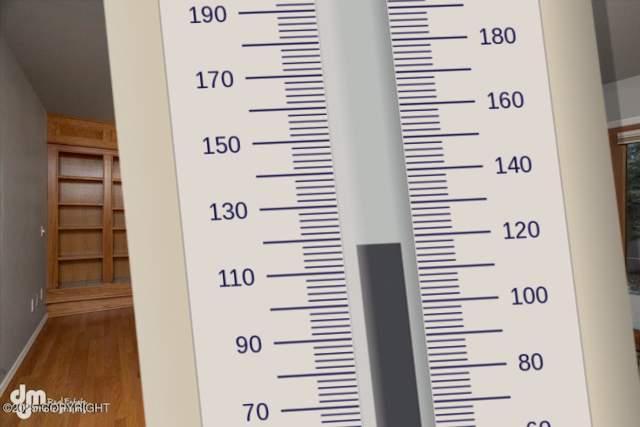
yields 118 mmHg
